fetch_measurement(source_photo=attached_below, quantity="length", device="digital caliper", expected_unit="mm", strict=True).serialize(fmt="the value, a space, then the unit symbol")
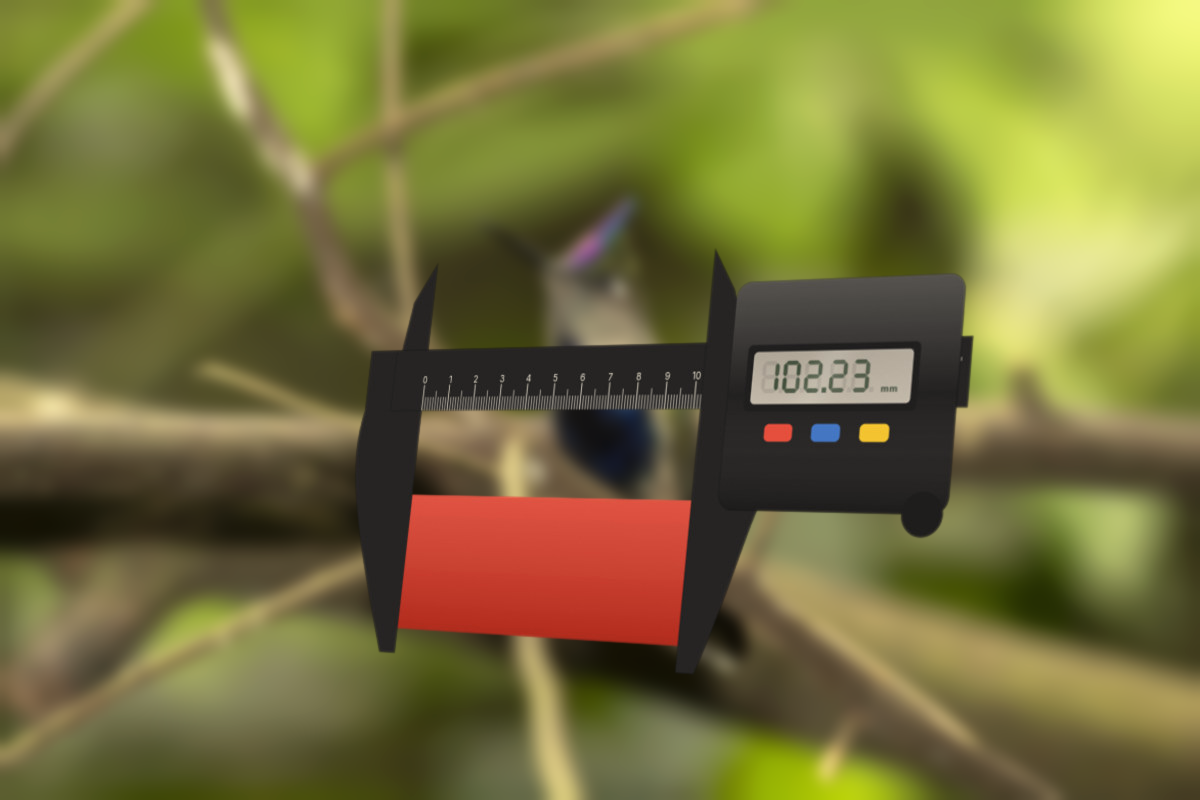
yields 102.23 mm
